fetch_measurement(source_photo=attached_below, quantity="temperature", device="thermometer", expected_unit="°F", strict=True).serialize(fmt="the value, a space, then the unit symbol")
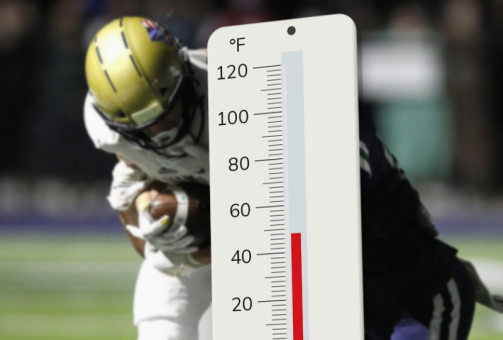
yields 48 °F
